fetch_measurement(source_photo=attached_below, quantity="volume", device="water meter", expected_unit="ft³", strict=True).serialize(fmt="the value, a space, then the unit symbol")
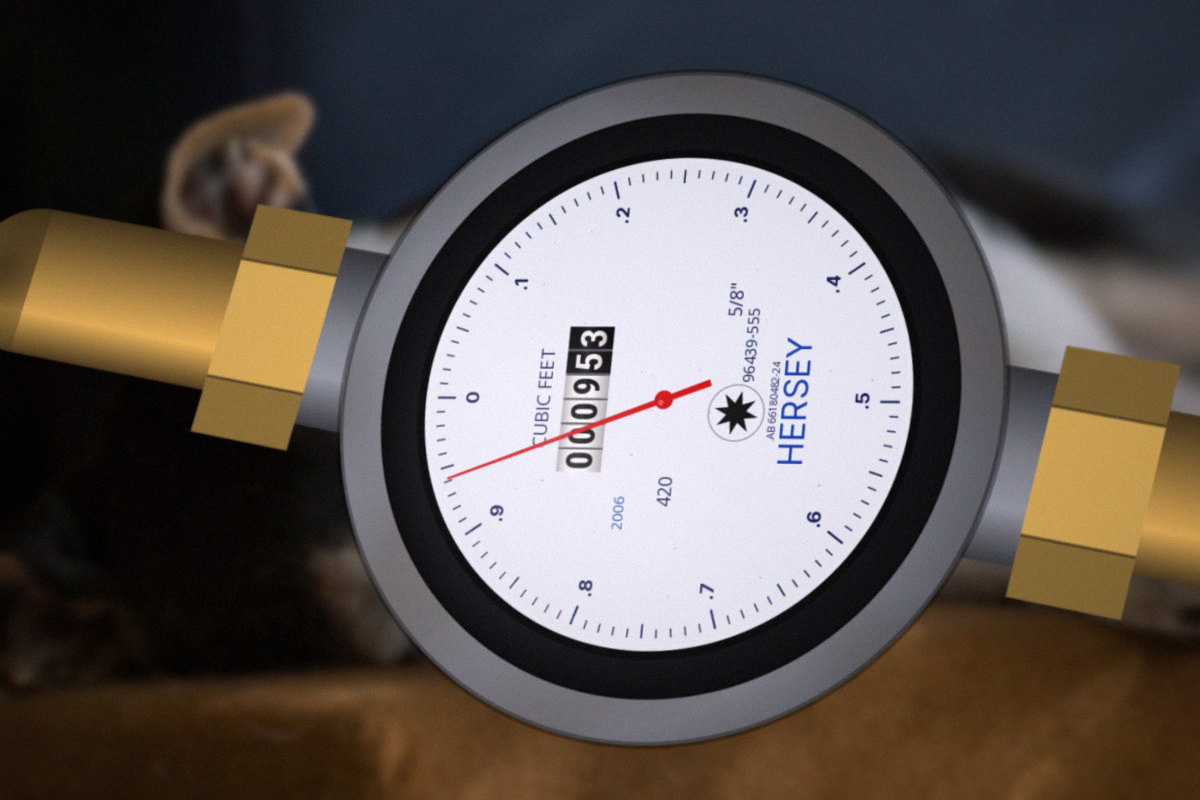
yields 952.94 ft³
